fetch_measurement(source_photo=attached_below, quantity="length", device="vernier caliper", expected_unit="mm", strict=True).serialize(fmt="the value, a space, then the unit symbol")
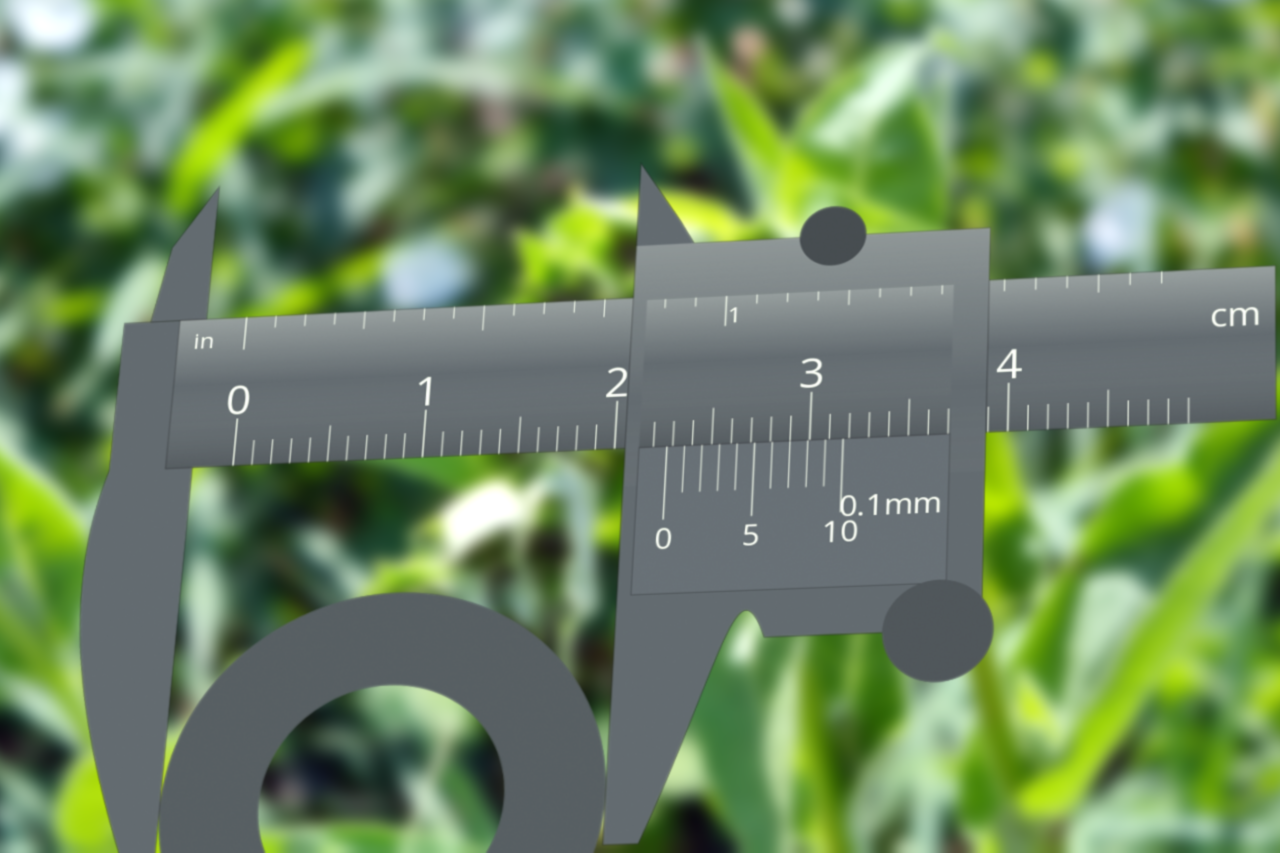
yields 22.7 mm
